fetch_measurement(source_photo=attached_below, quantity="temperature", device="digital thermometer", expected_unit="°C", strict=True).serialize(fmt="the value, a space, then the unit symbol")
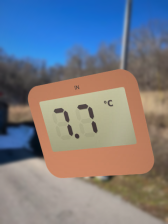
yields 7.7 °C
